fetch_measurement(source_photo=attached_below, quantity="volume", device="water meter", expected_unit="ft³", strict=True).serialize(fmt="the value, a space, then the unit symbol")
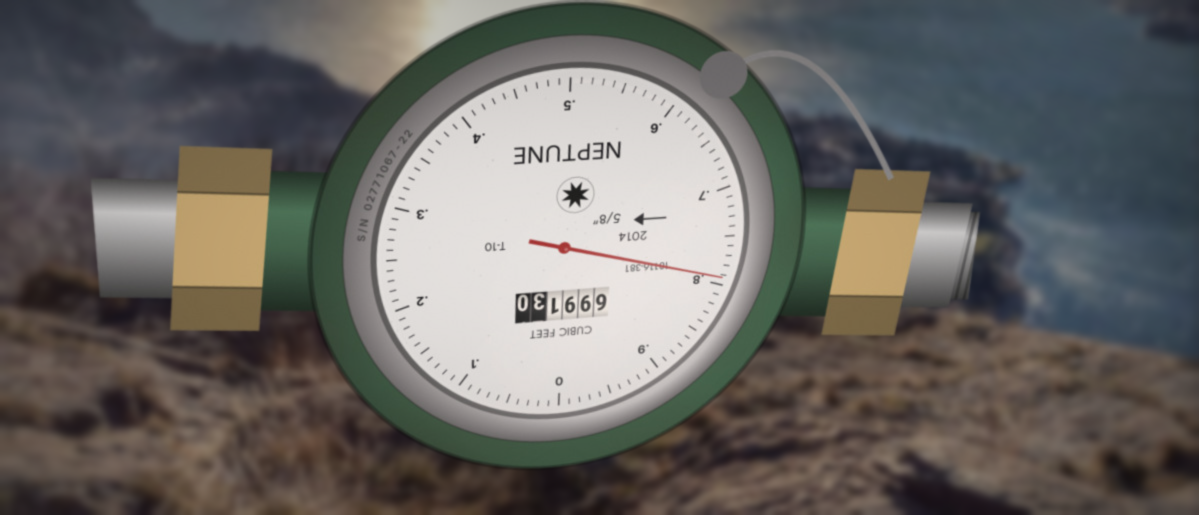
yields 699129.79 ft³
